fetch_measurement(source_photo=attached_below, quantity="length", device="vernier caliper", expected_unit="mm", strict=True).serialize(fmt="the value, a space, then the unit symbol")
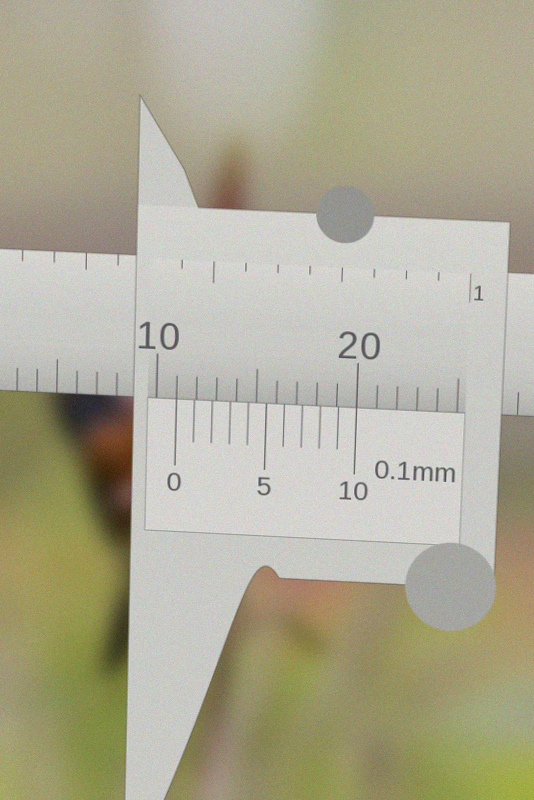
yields 11.0 mm
